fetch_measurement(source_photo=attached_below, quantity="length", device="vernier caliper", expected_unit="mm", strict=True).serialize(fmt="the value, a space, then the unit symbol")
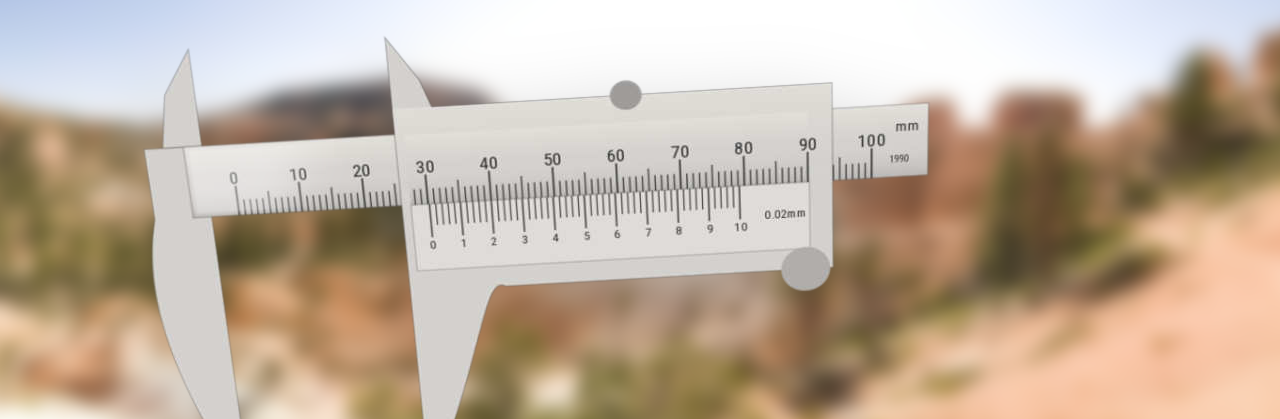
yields 30.2 mm
